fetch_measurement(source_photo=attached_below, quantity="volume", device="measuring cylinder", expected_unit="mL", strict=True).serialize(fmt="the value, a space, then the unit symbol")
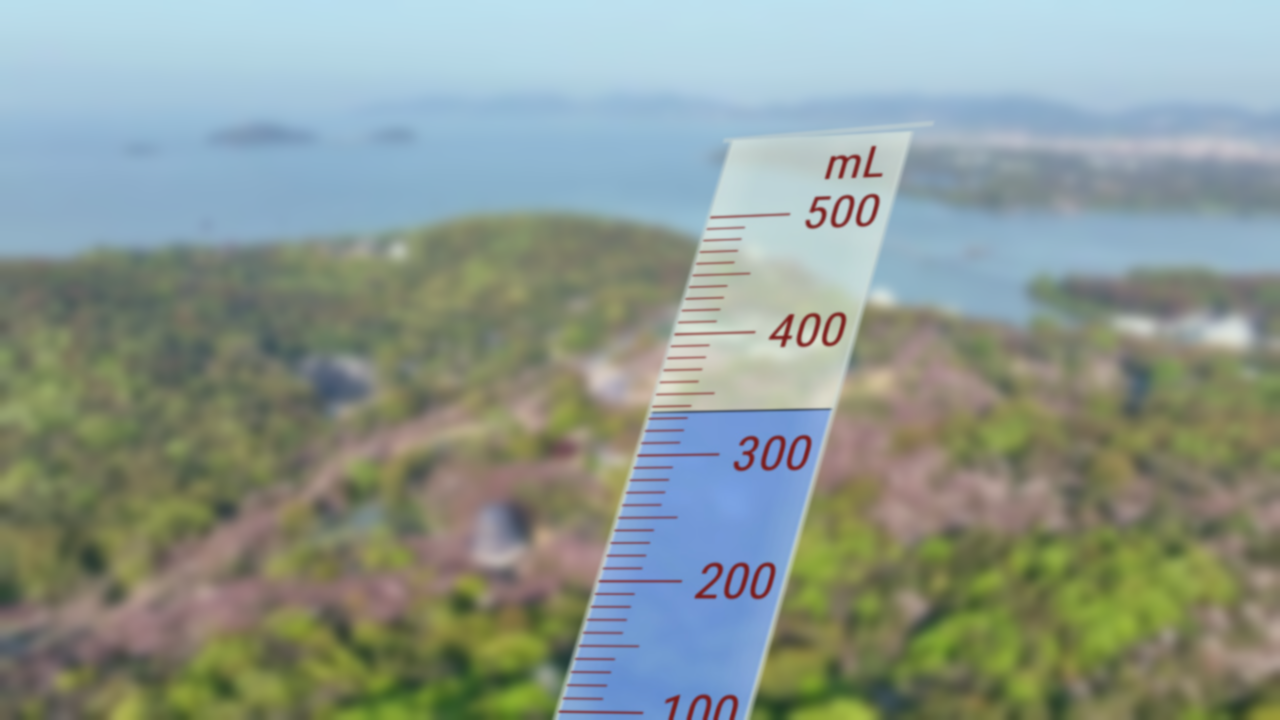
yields 335 mL
